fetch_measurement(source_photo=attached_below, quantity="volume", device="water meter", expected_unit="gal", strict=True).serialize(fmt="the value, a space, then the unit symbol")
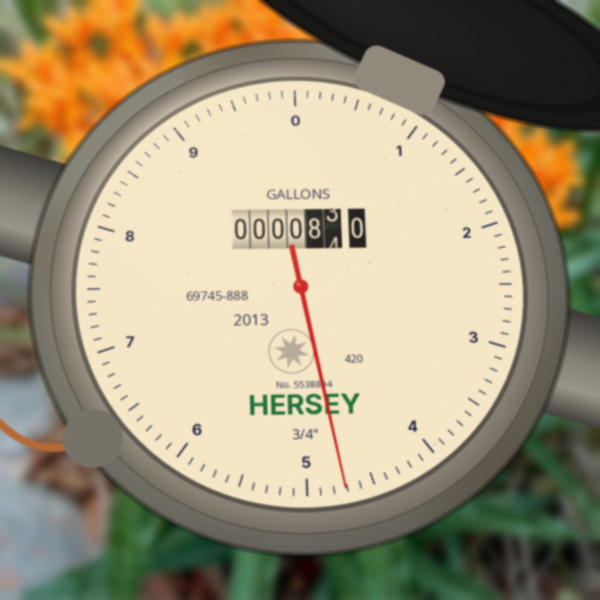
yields 834.7 gal
